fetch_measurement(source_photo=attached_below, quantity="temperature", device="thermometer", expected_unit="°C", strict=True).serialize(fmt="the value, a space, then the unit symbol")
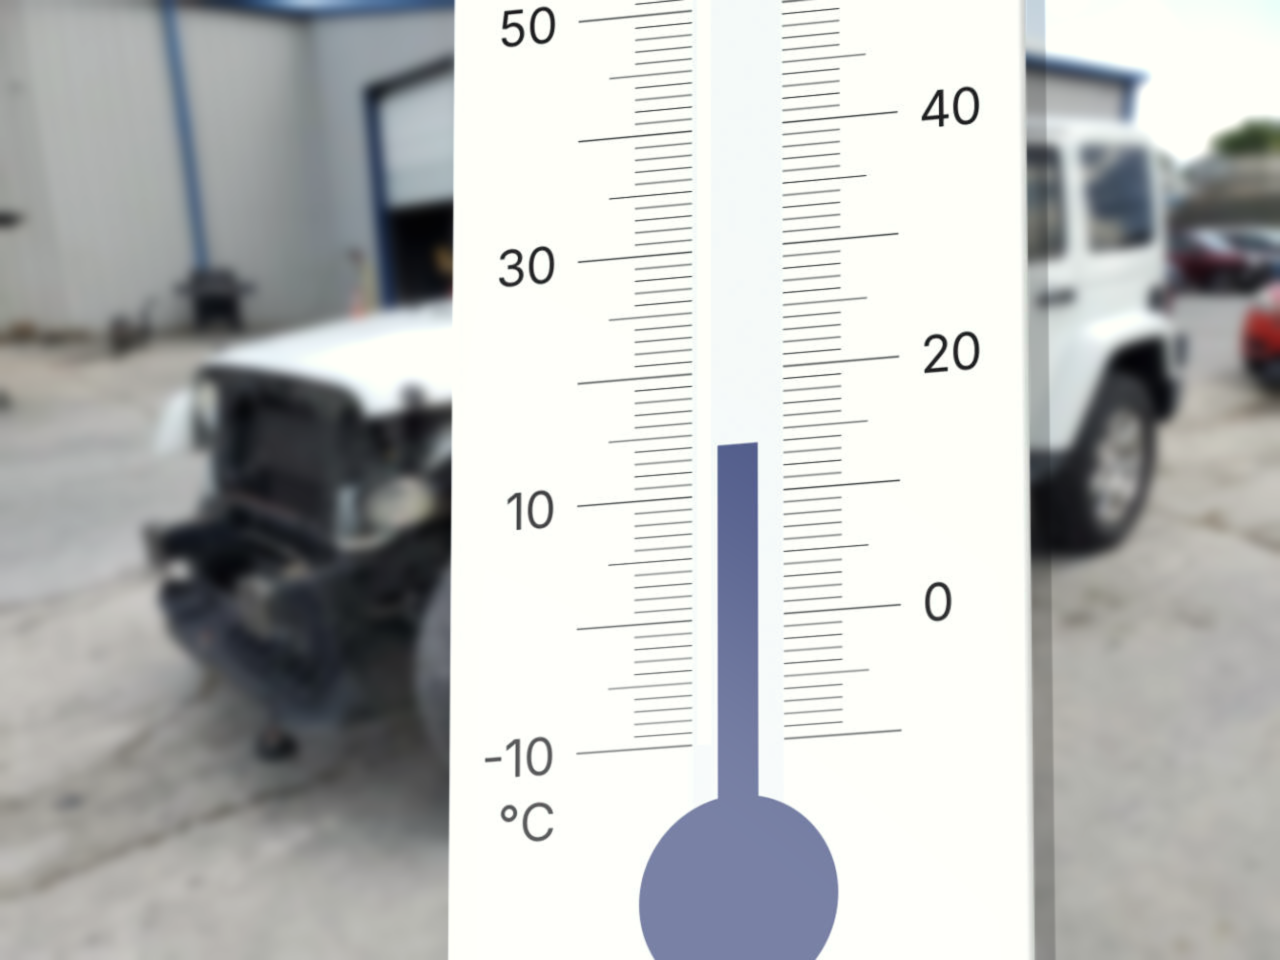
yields 14 °C
